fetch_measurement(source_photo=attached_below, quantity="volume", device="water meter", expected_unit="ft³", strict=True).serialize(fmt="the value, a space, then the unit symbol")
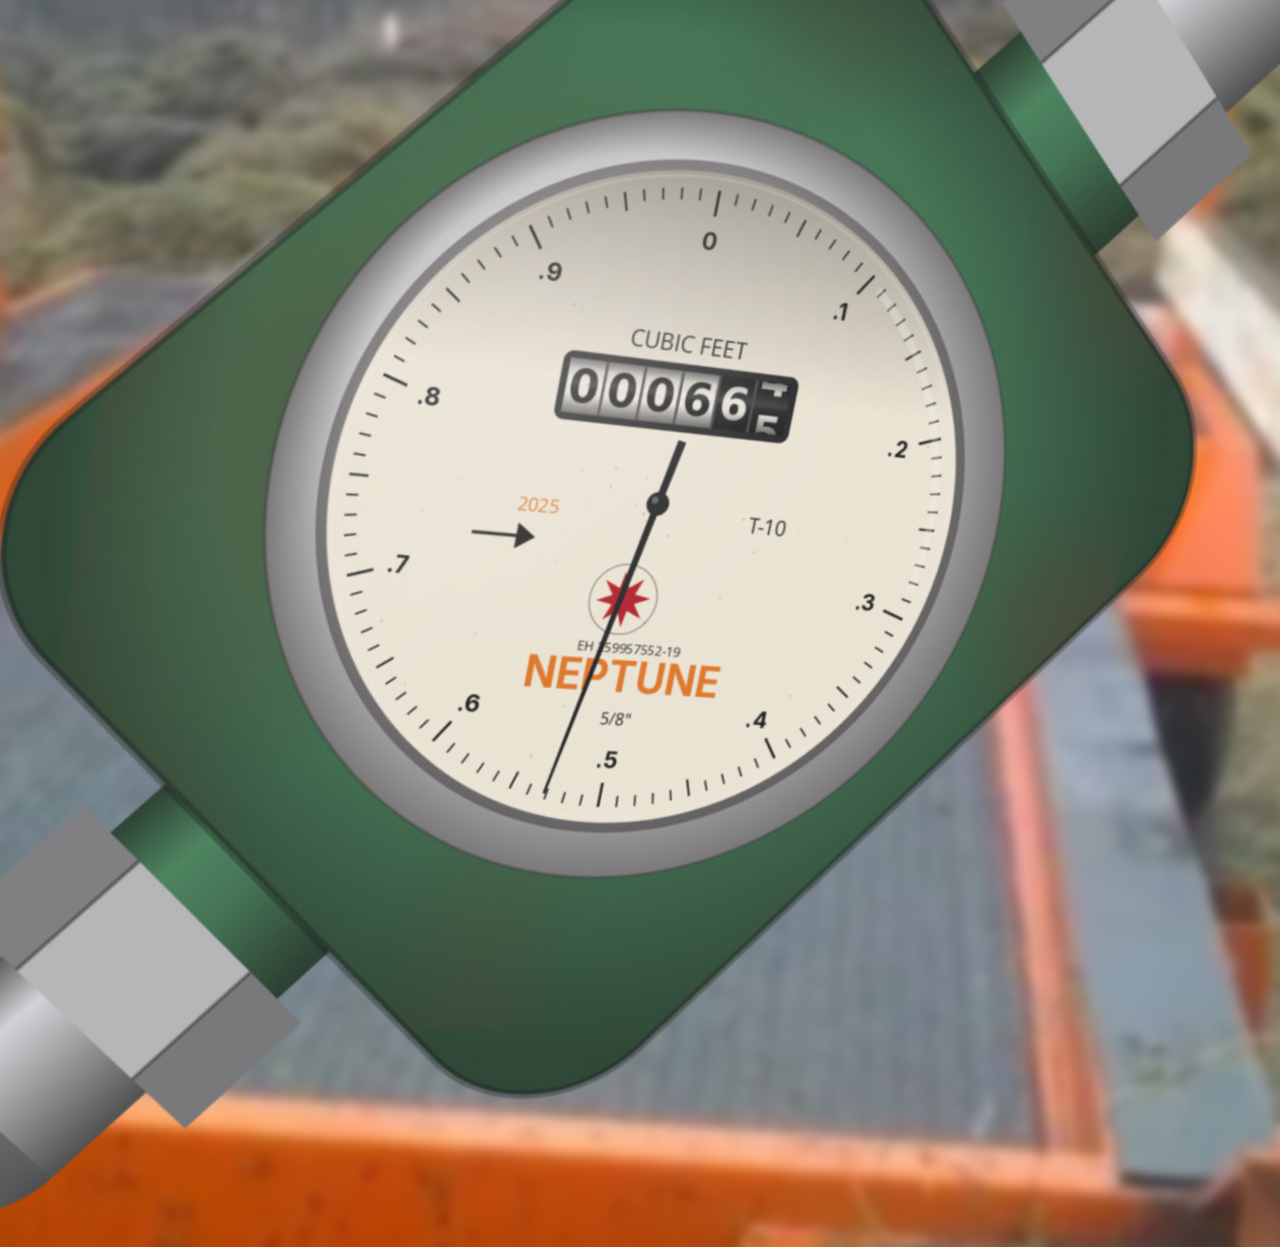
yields 664.53 ft³
